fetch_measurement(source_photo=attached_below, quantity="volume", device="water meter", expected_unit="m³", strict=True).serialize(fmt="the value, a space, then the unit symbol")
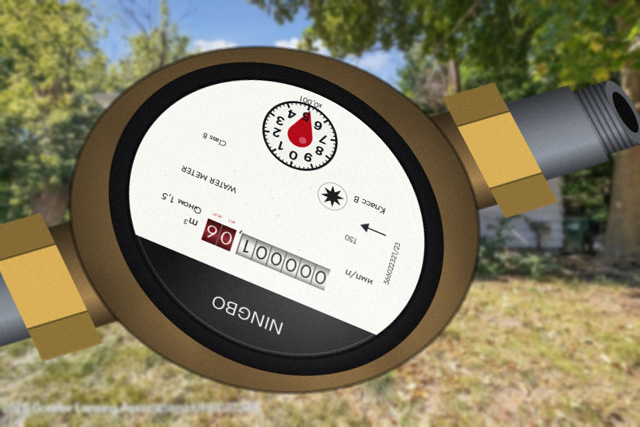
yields 1.065 m³
